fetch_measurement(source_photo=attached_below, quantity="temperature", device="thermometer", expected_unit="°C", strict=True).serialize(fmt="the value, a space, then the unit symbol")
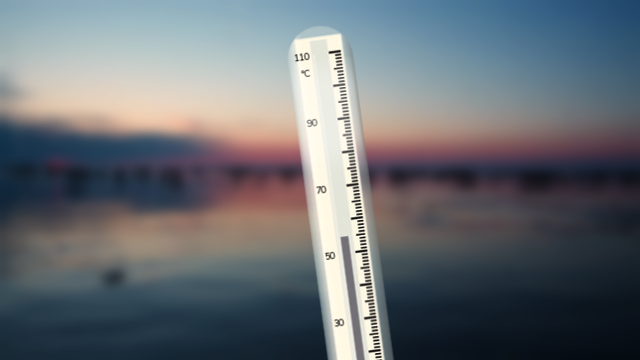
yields 55 °C
